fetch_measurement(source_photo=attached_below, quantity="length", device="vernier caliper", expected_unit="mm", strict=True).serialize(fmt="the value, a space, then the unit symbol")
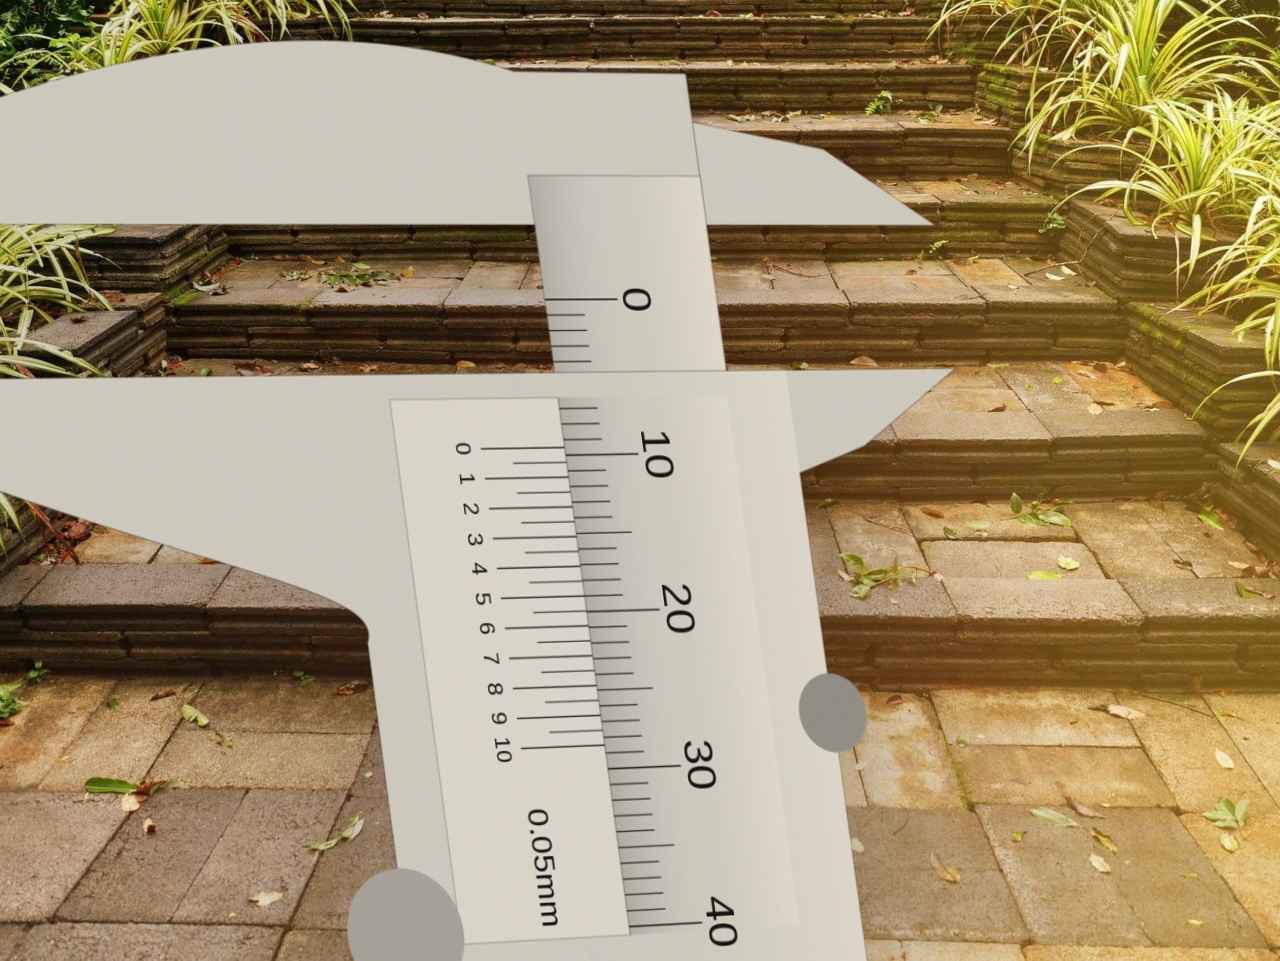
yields 9.5 mm
